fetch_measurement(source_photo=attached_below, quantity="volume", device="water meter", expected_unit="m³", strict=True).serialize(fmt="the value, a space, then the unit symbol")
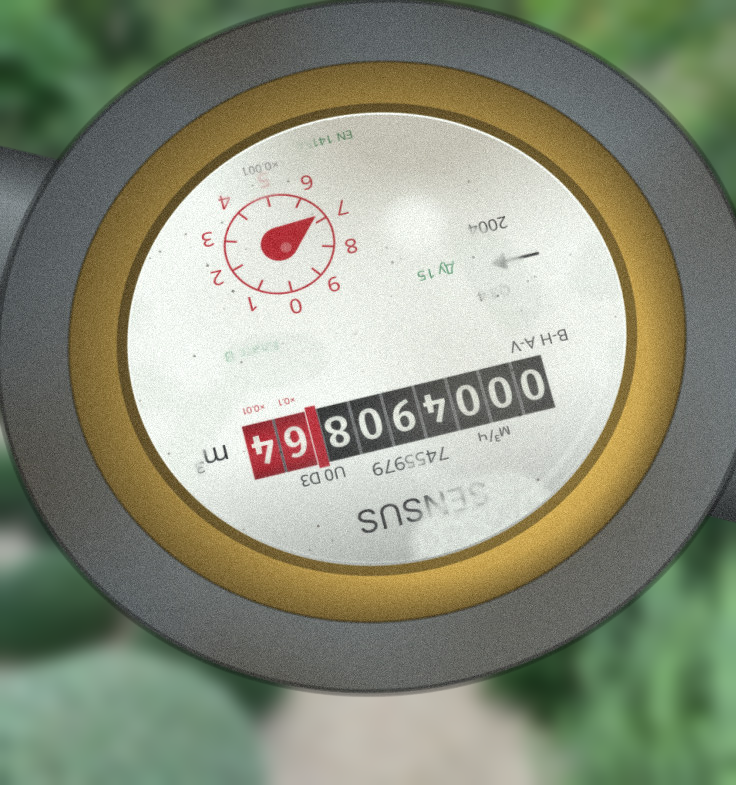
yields 4908.646 m³
